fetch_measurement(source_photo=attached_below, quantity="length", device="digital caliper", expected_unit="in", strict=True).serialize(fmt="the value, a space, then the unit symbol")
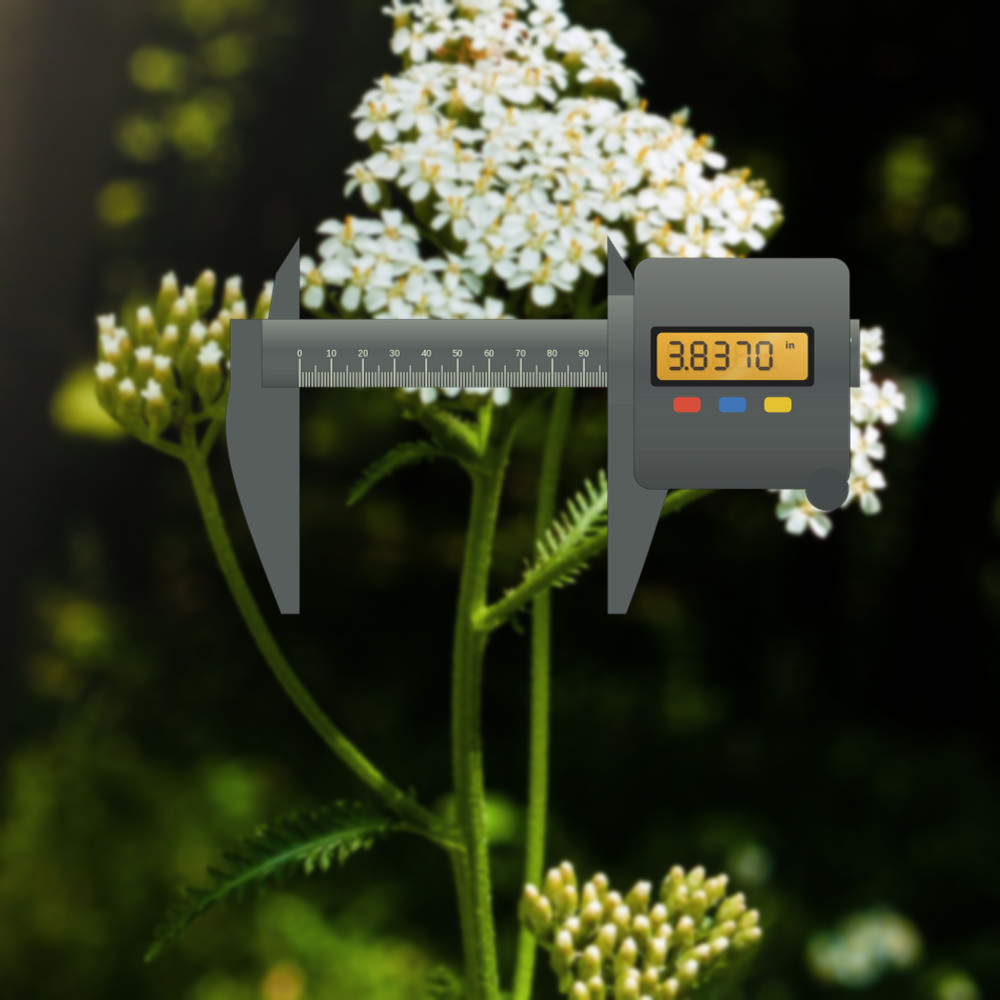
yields 3.8370 in
